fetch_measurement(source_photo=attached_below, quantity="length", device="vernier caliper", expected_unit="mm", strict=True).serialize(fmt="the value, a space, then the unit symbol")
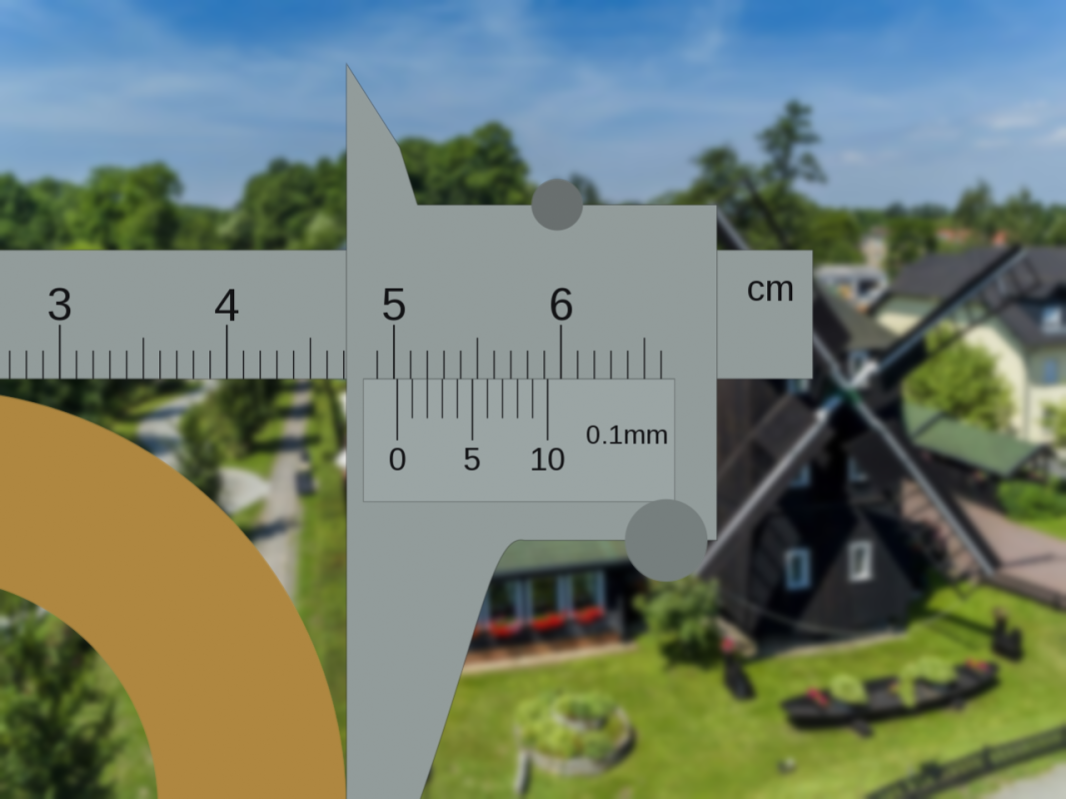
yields 50.2 mm
